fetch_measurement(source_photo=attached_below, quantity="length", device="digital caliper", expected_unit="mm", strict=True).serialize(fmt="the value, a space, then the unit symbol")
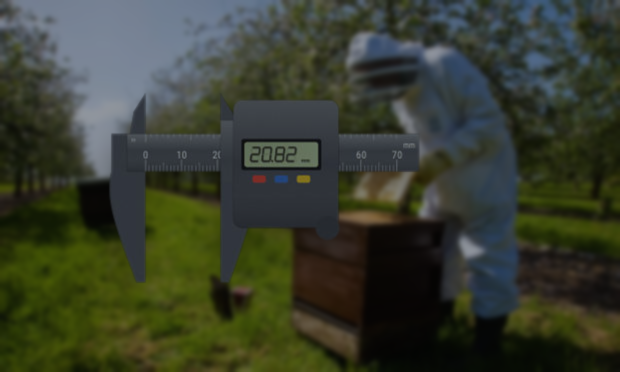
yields 20.82 mm
